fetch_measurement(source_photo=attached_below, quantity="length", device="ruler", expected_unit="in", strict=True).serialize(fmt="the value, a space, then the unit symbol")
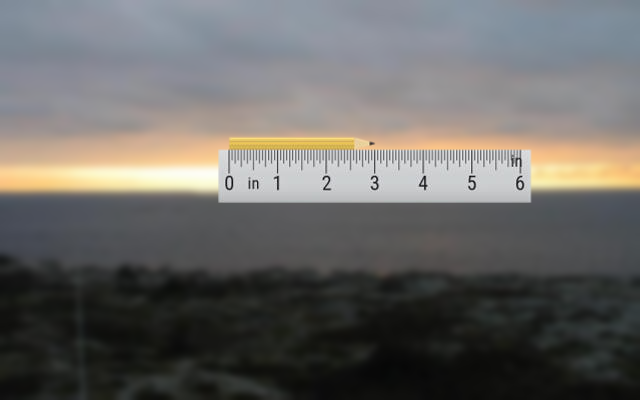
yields 3 in
